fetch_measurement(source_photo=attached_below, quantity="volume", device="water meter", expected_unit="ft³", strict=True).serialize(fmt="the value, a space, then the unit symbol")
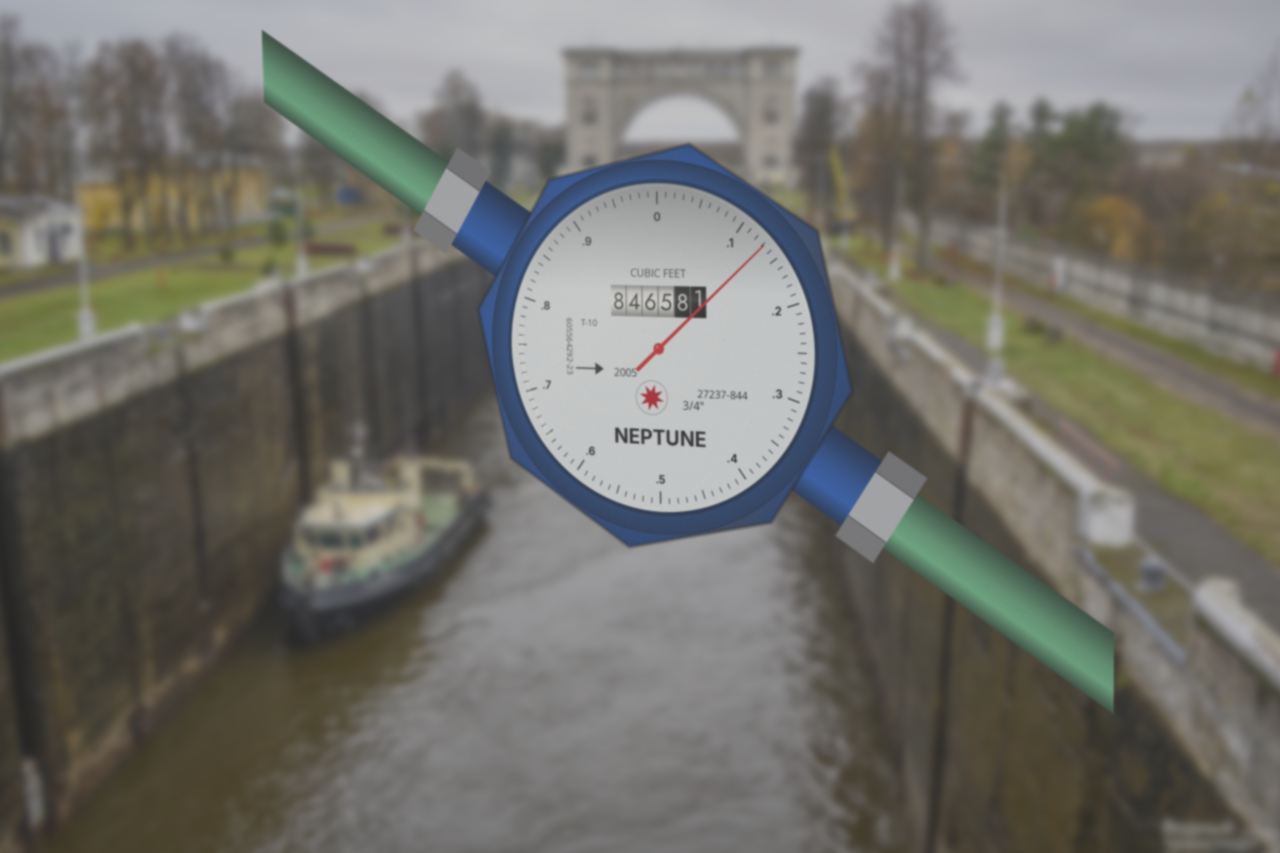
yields 846581.13 ft³
